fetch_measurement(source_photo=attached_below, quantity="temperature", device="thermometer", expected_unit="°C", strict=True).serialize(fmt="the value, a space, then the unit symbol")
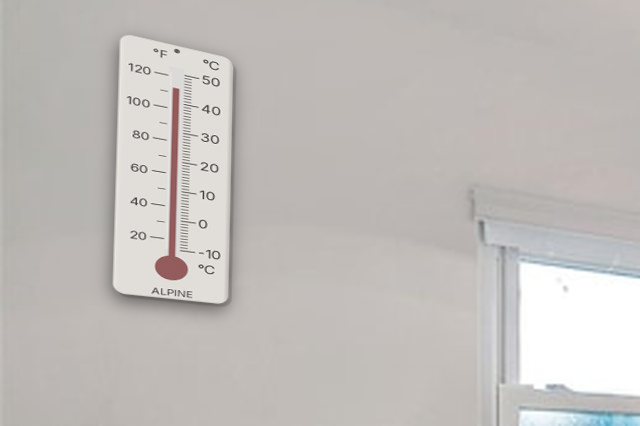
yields 45 °C
